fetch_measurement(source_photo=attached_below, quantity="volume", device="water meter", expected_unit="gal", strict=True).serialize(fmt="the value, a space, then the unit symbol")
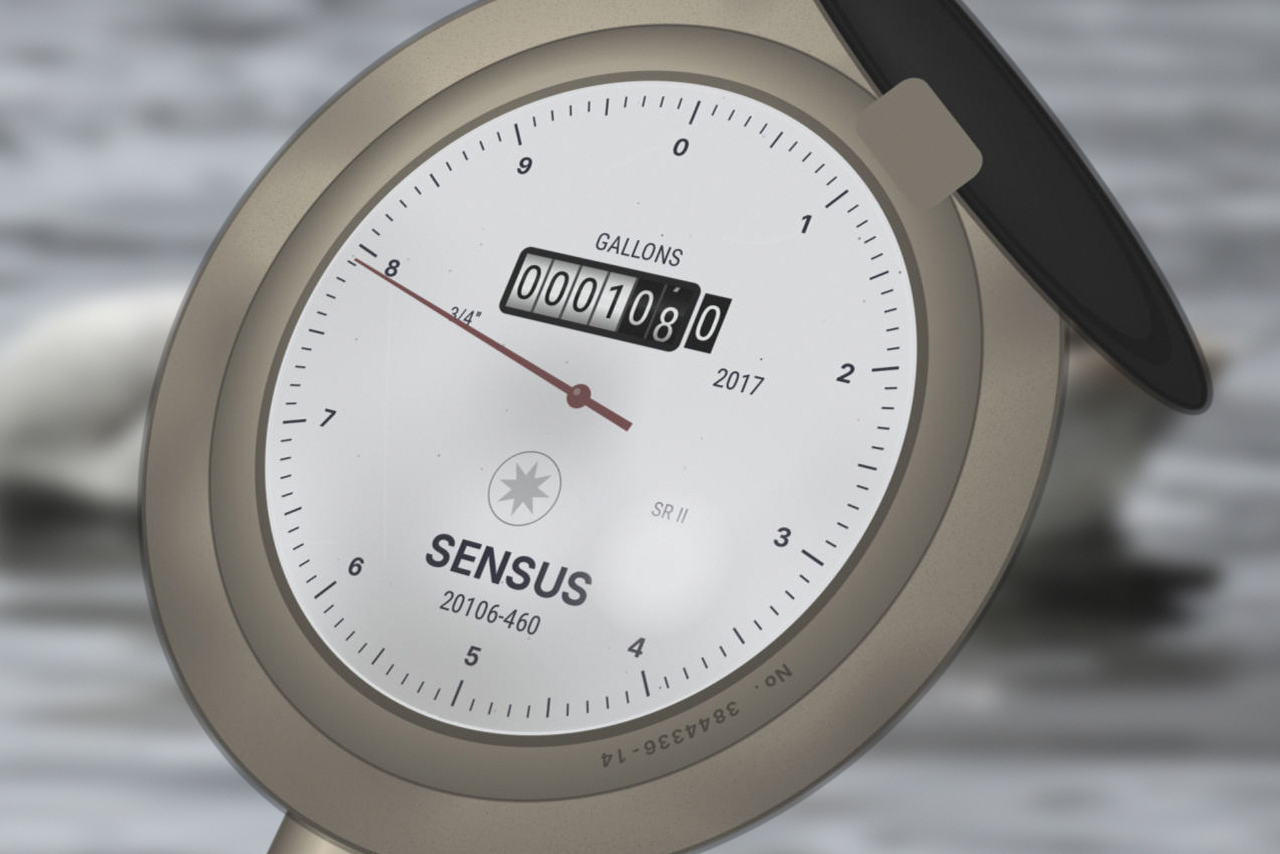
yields 1077.9 gal
